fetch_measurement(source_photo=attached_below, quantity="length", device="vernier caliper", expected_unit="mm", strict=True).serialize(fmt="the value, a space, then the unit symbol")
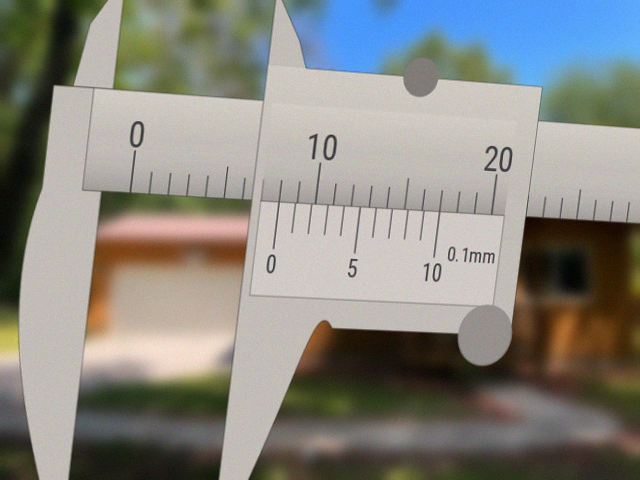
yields 8.0 mm
